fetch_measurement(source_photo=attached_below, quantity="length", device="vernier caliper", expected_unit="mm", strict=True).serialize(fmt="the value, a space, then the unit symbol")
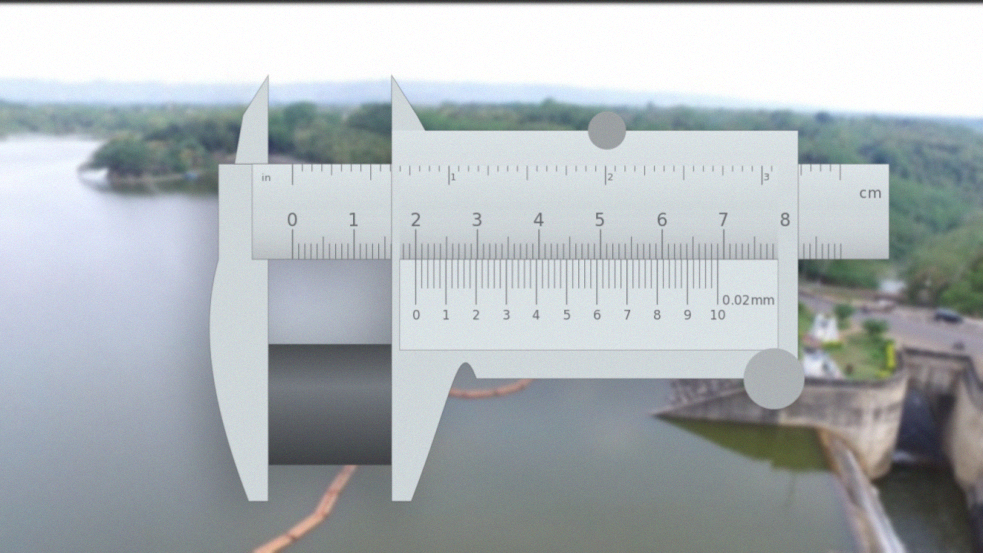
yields 20.0 mm
